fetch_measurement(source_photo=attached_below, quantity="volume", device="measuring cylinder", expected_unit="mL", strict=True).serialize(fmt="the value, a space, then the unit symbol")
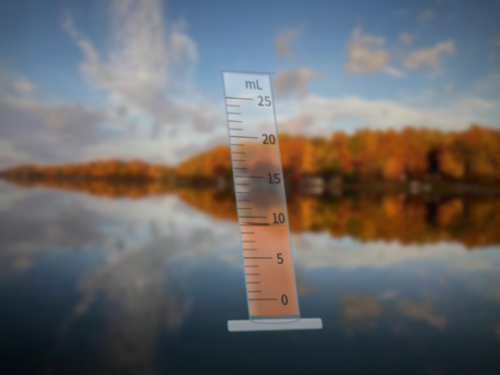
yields 9 mL
